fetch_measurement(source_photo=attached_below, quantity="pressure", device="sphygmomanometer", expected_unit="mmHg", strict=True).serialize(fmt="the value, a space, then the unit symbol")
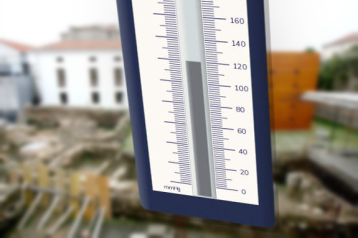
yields 120 mmHg
